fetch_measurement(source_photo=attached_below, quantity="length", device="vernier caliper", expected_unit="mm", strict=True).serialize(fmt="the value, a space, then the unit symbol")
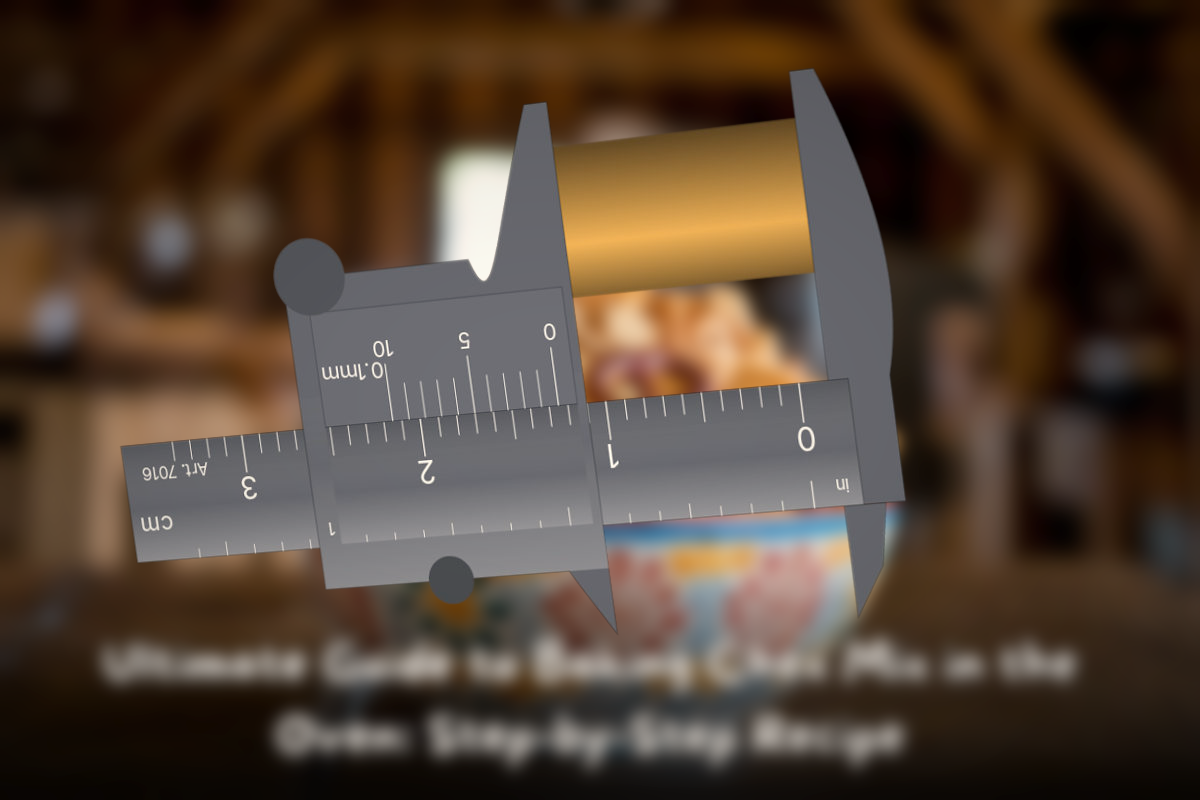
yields 12.5 mm
